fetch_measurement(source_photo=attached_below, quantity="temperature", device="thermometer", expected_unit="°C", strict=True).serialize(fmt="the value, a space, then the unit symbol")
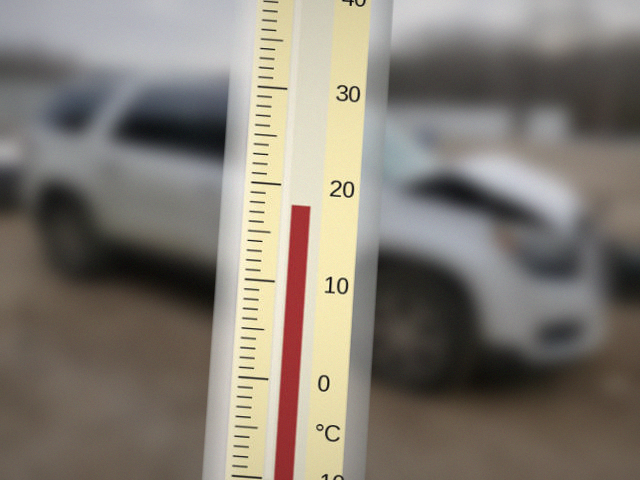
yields 18 °C
